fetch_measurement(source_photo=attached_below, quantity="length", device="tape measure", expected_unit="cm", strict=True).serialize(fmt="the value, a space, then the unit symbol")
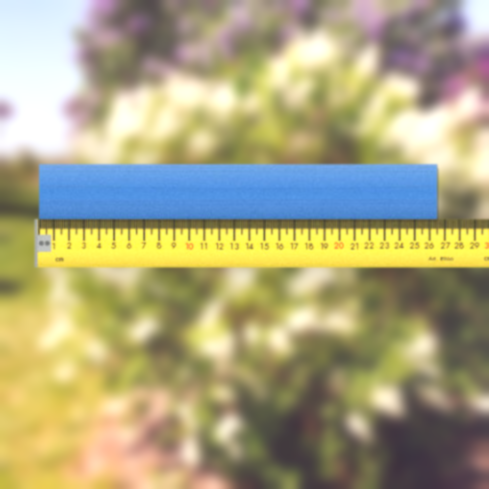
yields 26.5 cm
